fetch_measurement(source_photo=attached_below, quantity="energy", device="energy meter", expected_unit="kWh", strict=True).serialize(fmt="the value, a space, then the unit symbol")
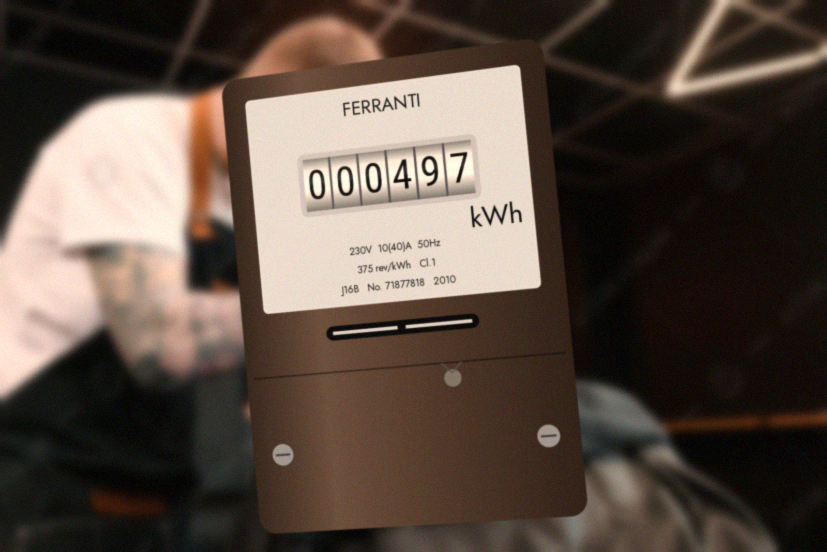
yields 497 kWh
